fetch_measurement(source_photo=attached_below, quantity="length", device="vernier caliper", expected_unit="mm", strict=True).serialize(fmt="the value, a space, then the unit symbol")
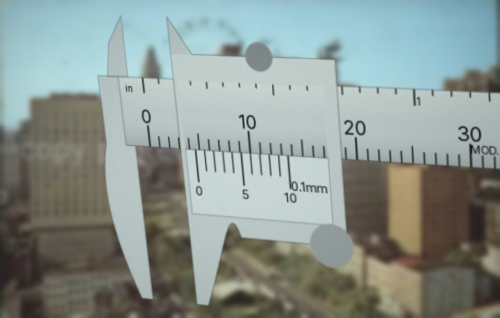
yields 4.6 mm
